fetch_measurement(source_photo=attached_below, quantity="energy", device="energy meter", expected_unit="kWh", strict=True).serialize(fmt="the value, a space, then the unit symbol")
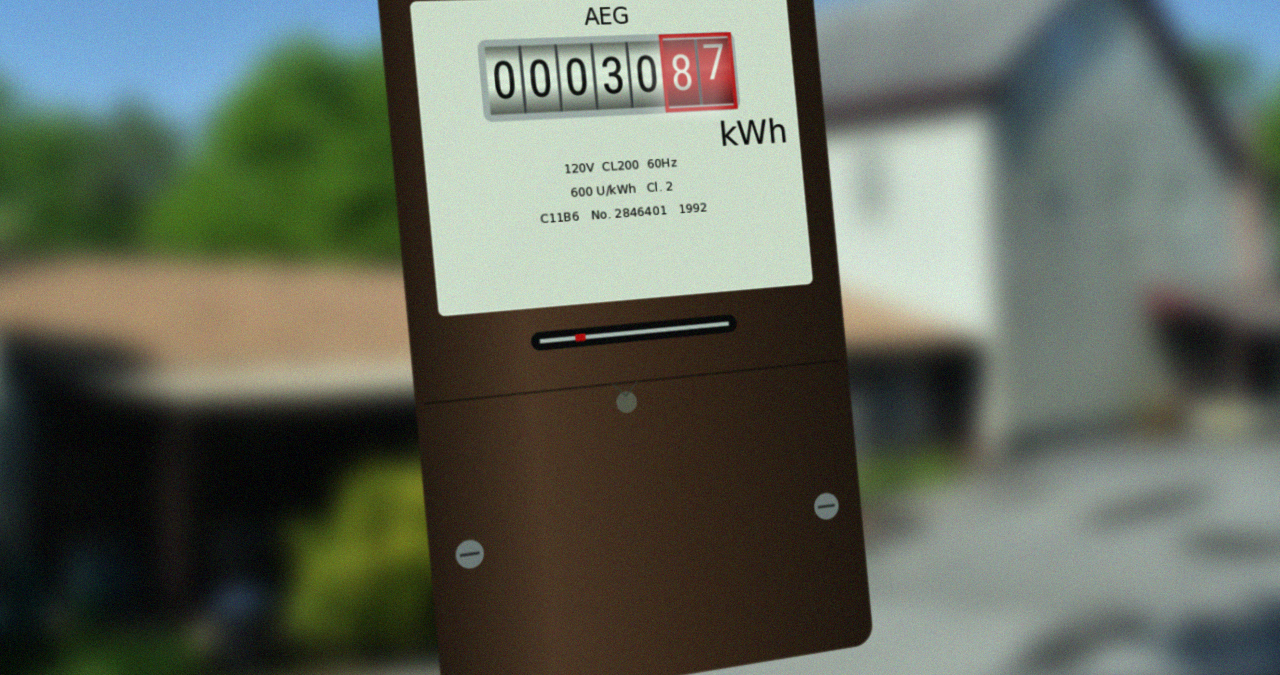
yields 30.87 kWh
